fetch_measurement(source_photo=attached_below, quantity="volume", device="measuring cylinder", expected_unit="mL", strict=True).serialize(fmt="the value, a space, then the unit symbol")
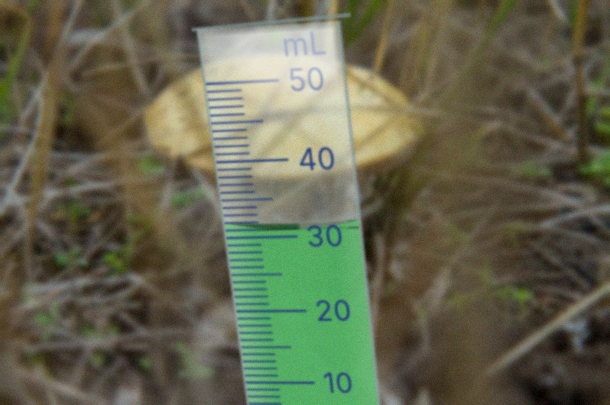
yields 31 mL
